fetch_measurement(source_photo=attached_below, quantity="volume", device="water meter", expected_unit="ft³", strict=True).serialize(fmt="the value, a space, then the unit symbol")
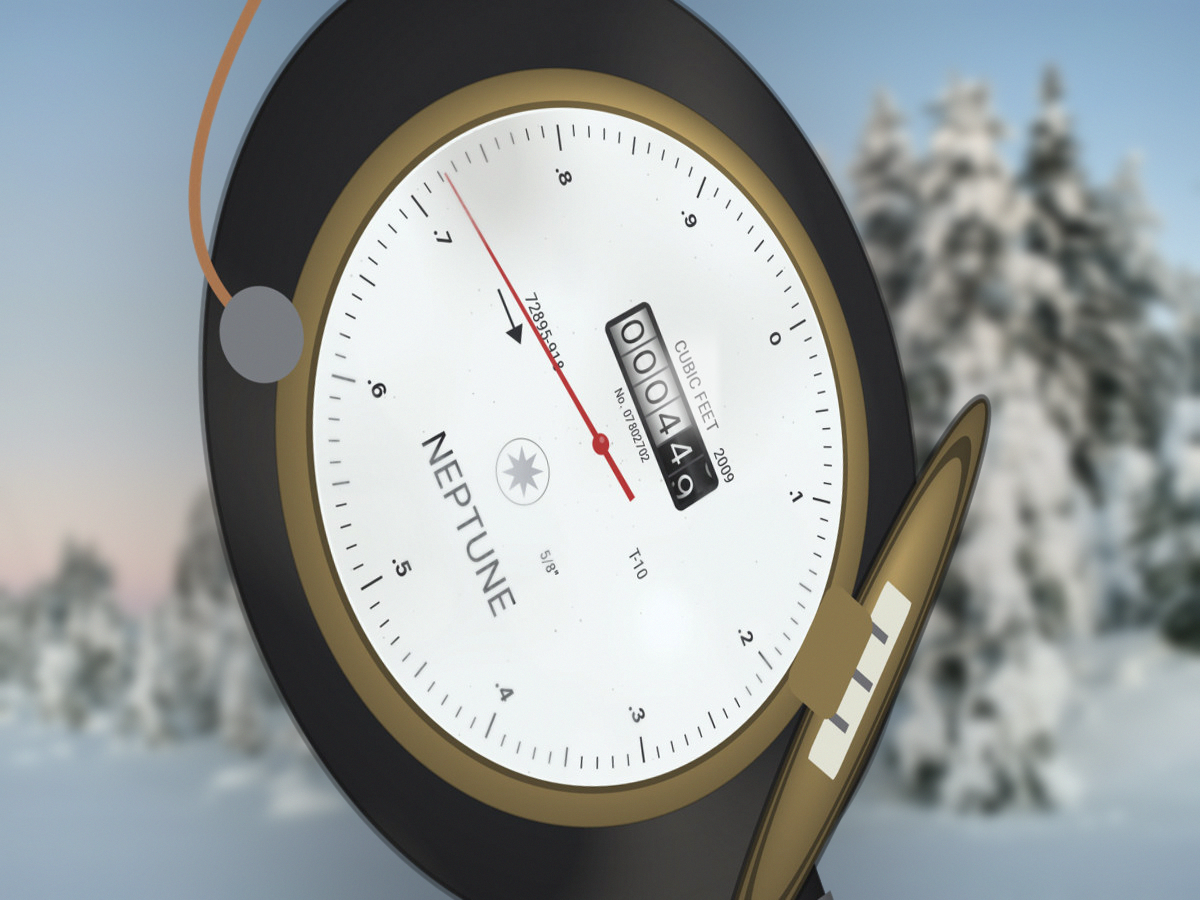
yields 448.72 ft³
